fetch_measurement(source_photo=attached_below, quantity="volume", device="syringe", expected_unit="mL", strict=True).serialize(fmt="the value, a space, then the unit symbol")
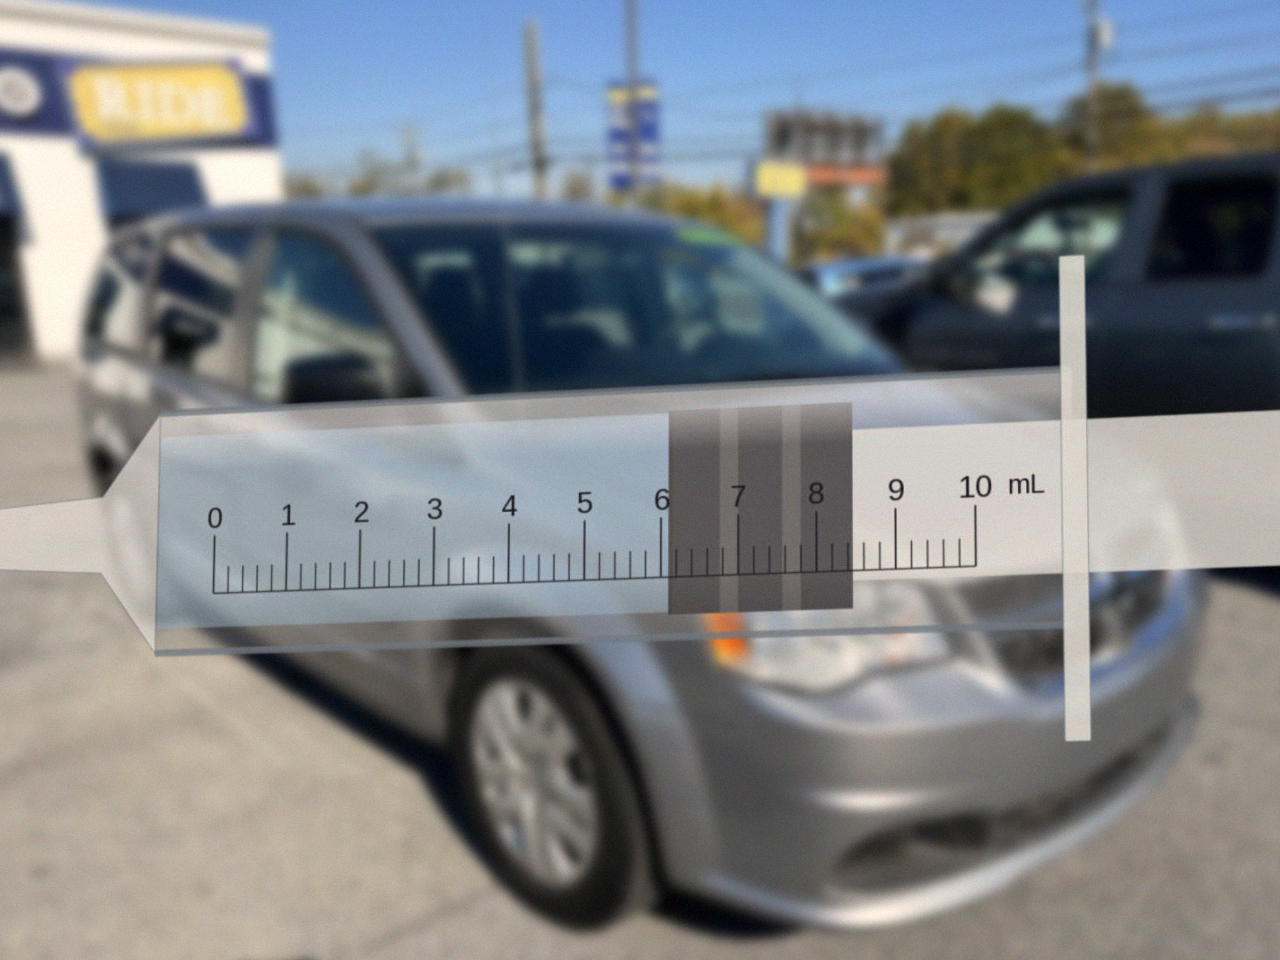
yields 6.1 mL
